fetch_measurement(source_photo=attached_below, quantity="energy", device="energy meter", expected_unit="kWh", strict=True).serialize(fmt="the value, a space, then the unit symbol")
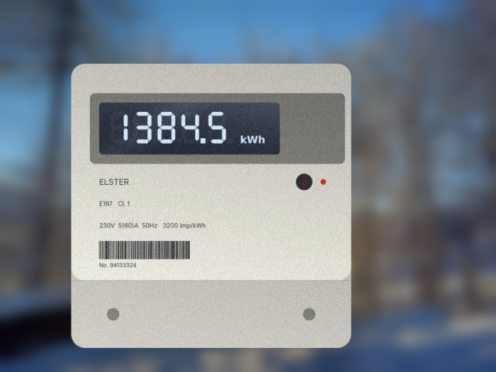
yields 1384.5 kWh
